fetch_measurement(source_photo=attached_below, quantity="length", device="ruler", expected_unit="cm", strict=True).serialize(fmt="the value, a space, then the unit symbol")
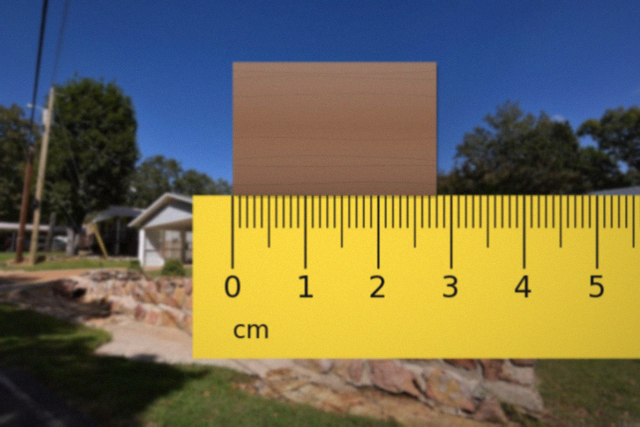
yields 2.8 cm
